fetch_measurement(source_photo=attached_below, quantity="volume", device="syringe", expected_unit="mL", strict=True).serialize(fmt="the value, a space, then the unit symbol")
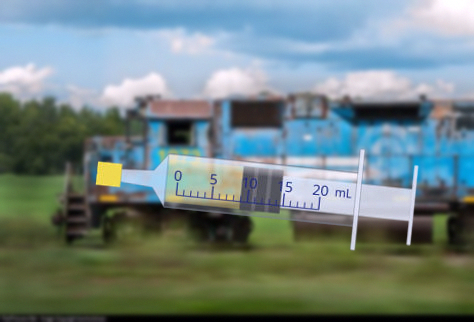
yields 9 mL
